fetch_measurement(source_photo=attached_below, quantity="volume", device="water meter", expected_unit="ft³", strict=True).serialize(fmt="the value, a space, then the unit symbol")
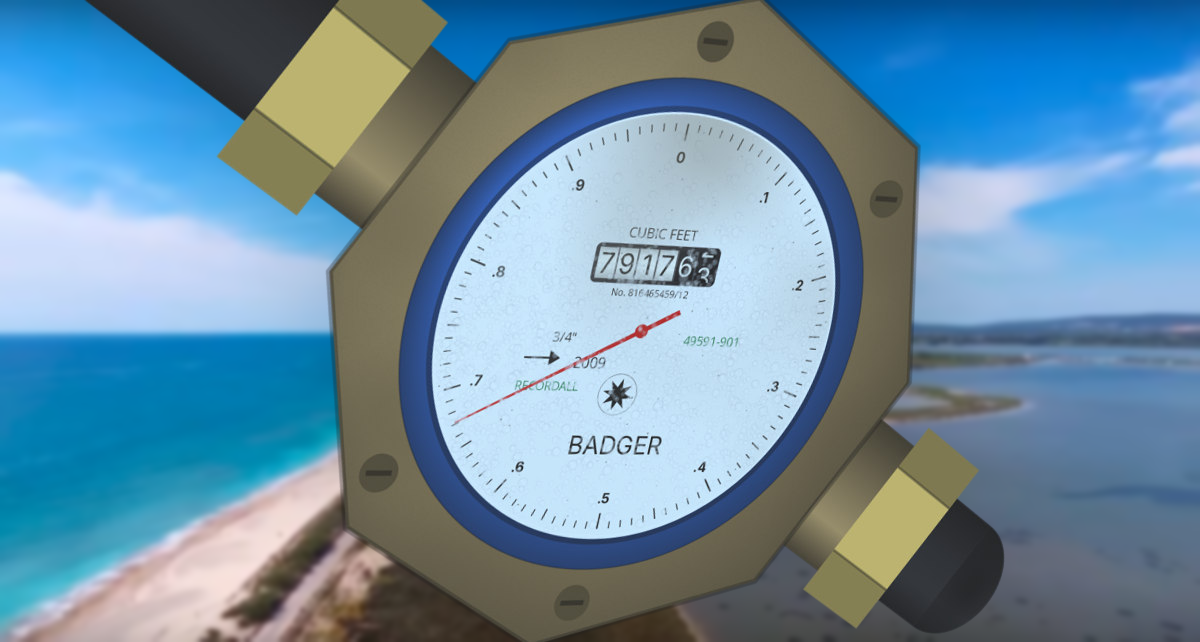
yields 791762.67 ft³
